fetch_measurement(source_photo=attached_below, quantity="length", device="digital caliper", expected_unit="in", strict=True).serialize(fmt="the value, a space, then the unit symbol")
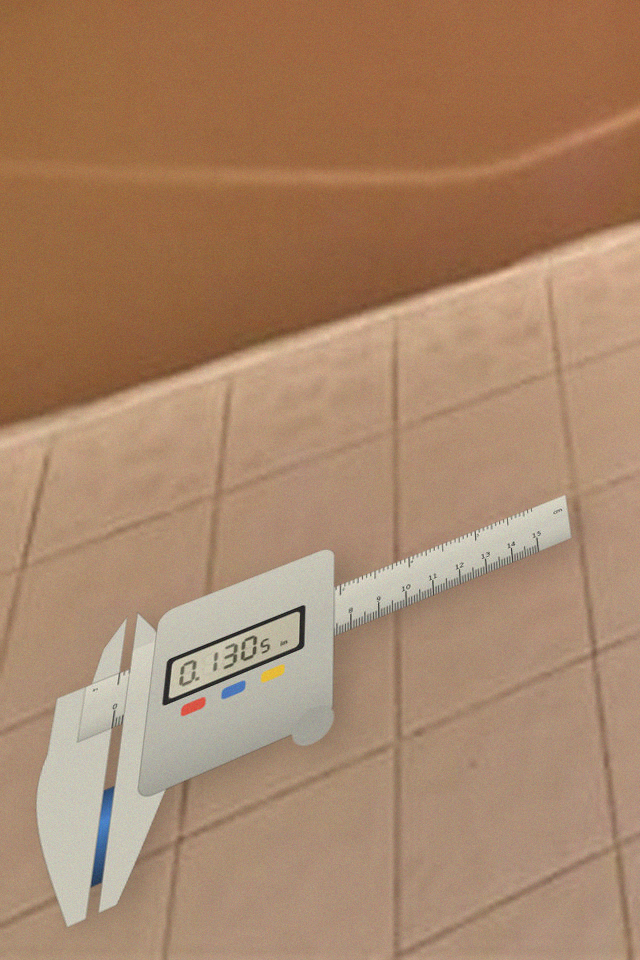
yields 0.1305 in
